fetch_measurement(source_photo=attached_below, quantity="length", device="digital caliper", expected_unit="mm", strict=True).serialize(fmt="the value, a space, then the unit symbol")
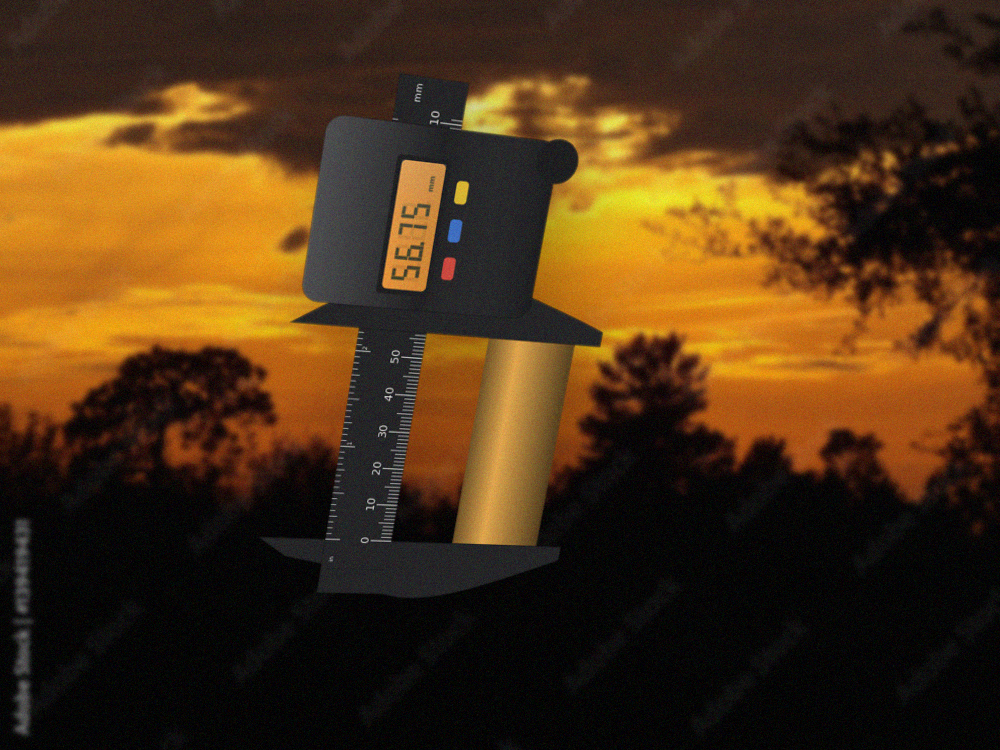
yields 56.75 mm
